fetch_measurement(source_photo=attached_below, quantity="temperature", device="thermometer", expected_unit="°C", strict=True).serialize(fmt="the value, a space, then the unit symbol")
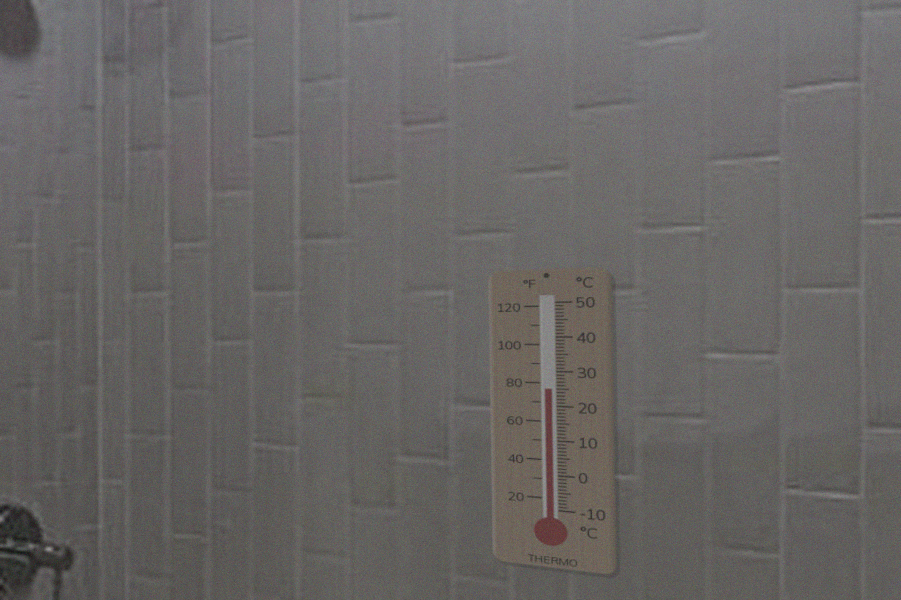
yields 25 °C
